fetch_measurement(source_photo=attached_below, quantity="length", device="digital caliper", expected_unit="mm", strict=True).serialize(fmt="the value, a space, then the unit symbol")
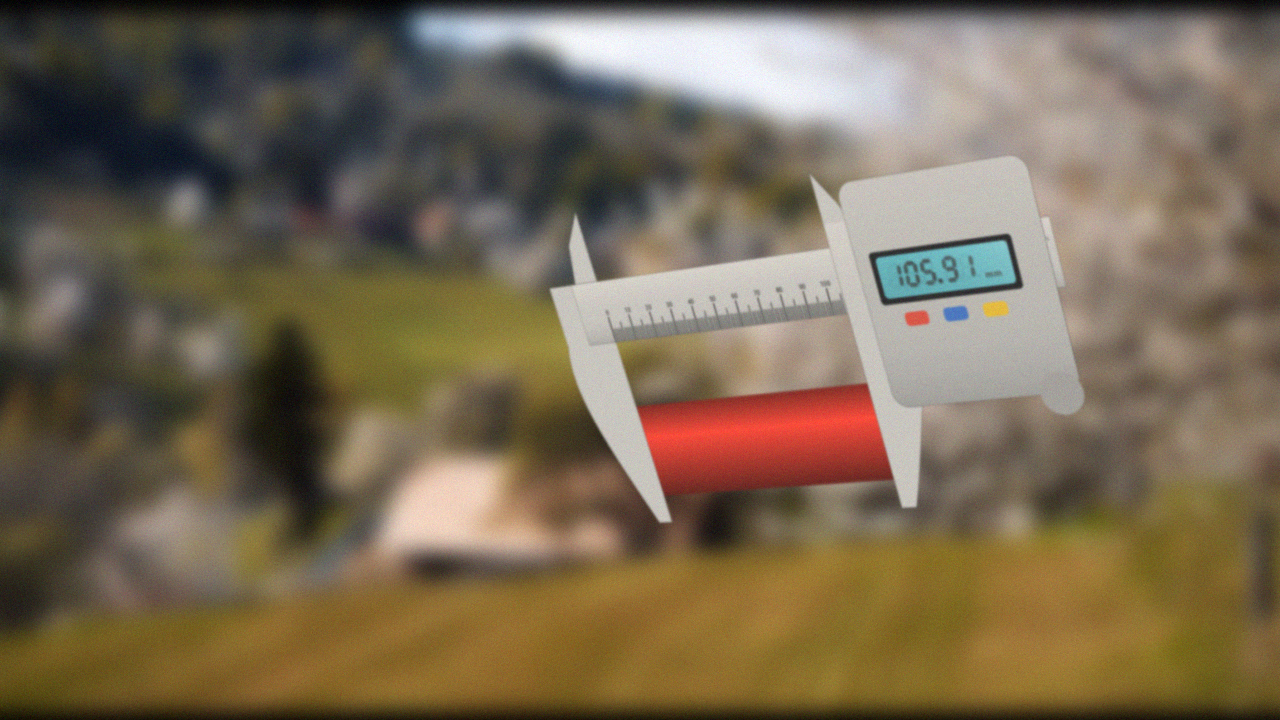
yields 105.91 mm
